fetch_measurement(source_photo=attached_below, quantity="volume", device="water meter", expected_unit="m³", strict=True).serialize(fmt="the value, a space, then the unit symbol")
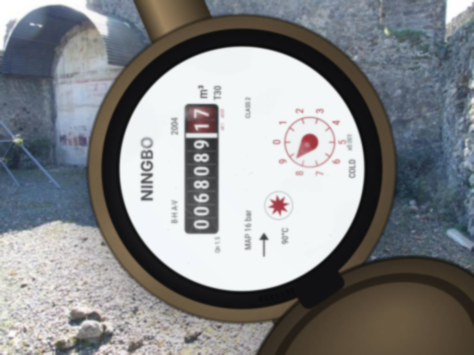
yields 68089.178 m³
